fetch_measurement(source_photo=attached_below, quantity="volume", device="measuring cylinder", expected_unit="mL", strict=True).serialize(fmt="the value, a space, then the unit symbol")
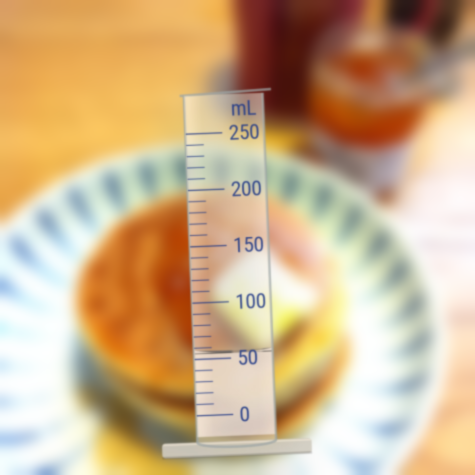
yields 55 mL
